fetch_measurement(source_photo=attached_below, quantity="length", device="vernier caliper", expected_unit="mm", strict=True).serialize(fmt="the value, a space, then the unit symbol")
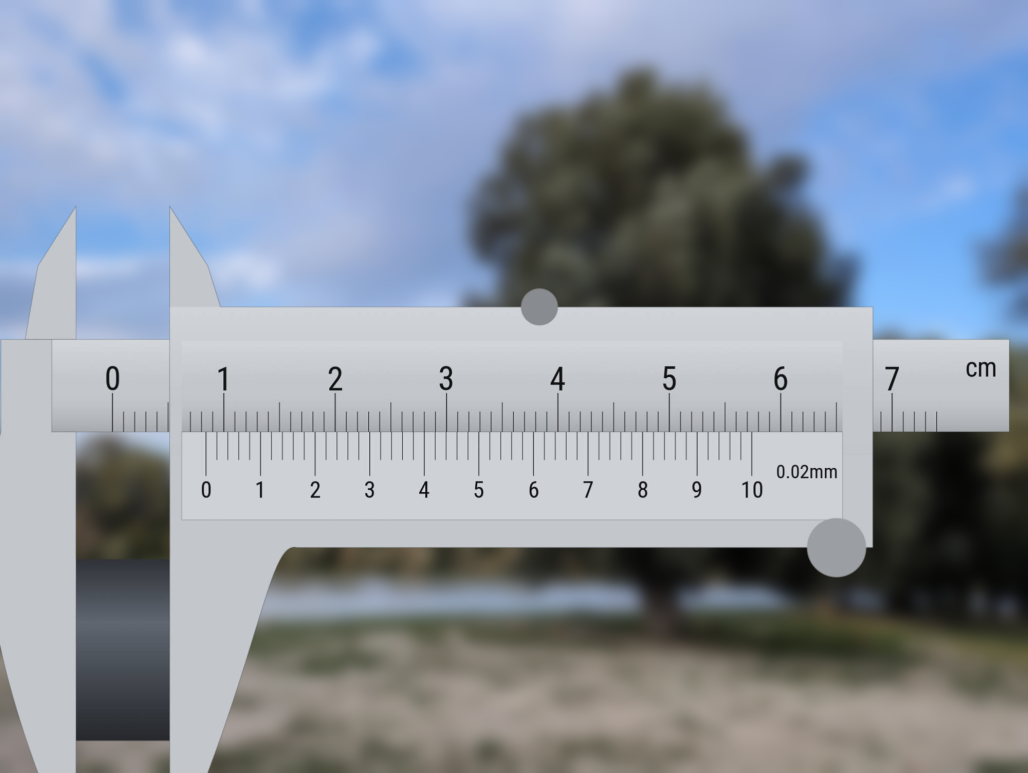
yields 8.4 mm
